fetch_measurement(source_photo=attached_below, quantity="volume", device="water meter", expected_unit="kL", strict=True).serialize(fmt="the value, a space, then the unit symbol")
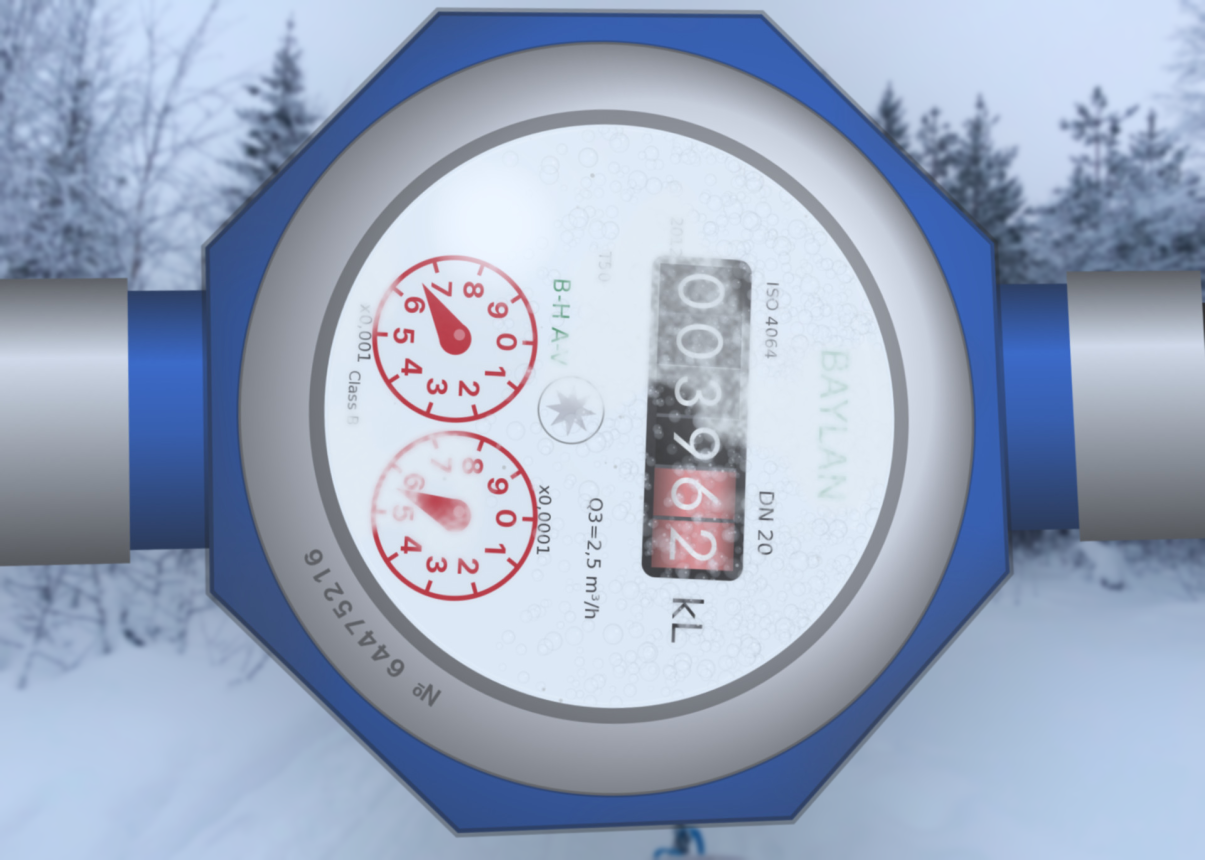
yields 39.6265 kL
